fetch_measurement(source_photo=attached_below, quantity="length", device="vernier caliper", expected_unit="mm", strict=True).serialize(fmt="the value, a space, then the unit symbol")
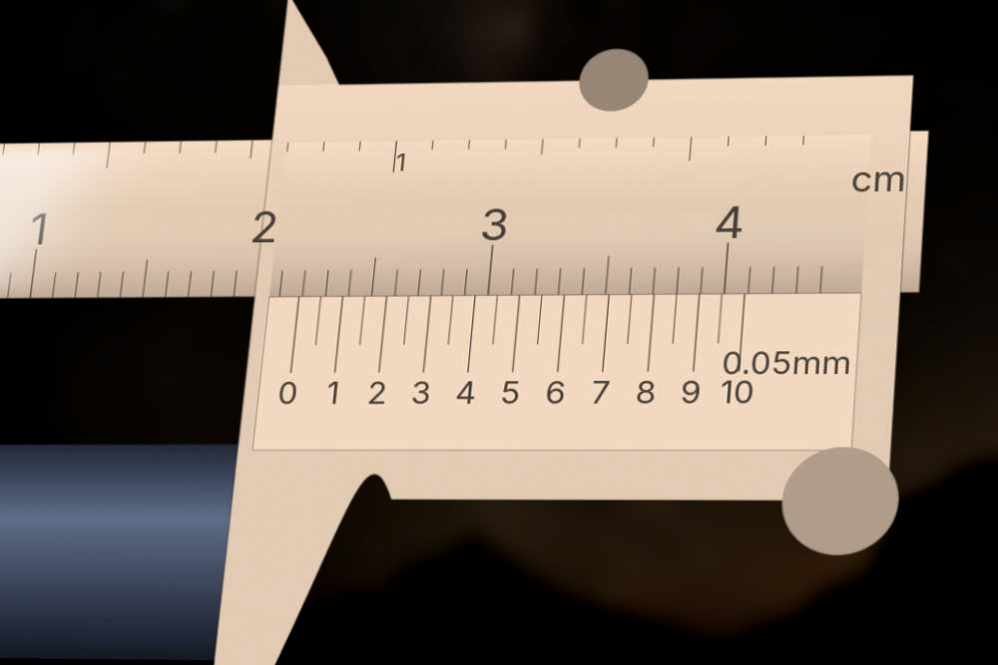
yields 21.85 mm
